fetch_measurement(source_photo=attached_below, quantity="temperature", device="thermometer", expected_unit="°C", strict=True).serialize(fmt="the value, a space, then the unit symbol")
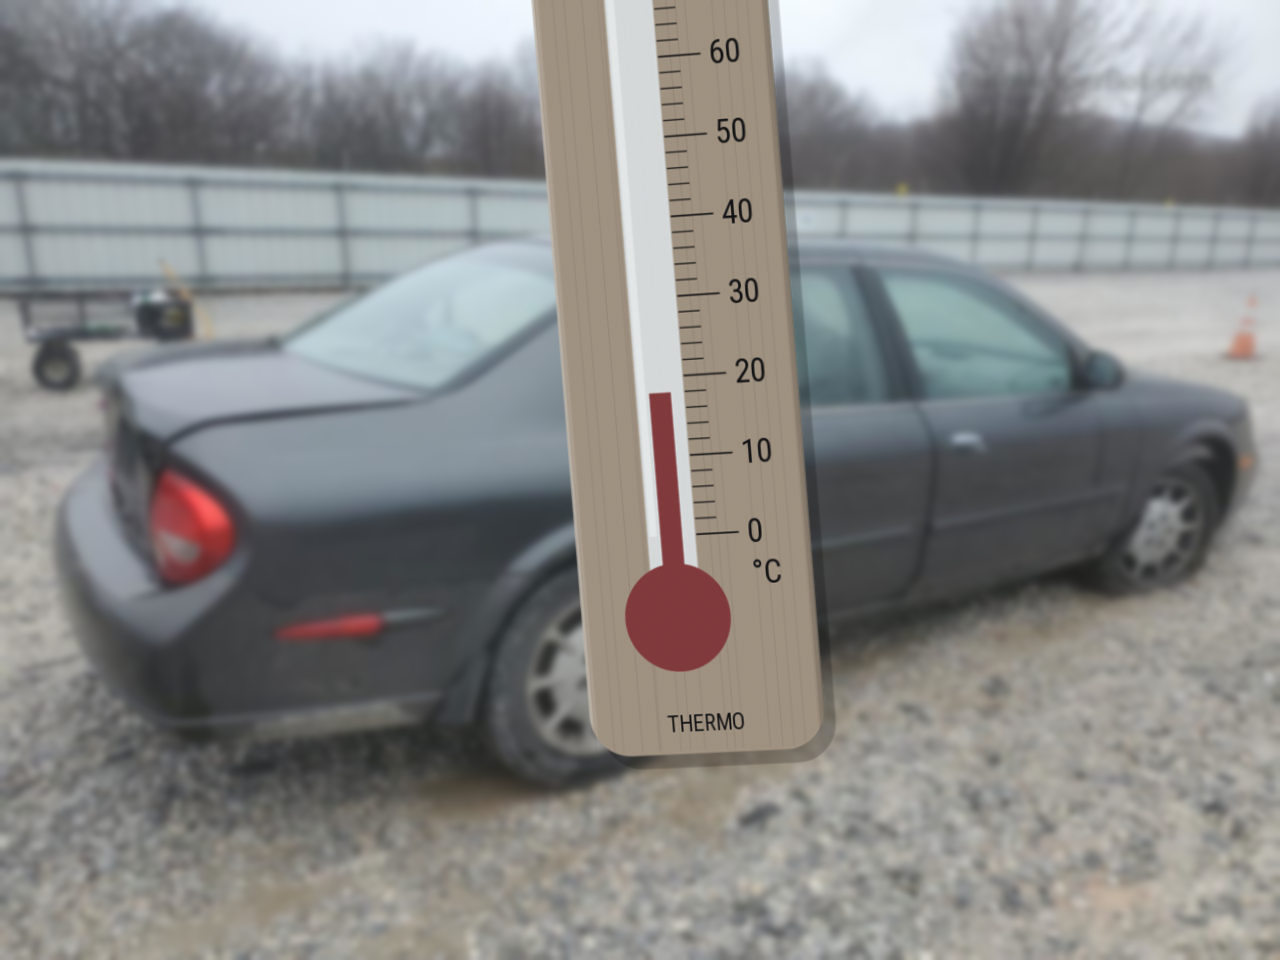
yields 18 °C
